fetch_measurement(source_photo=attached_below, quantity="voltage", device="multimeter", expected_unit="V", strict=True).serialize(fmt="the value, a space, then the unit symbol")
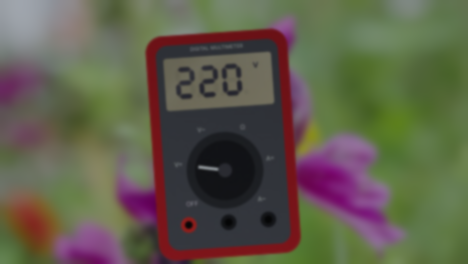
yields 220 V
